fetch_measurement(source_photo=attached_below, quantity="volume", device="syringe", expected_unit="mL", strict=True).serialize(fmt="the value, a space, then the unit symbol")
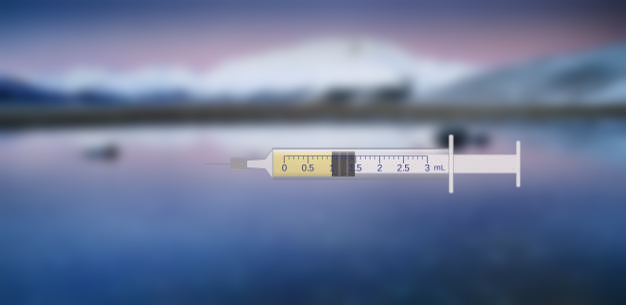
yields 1 mL
